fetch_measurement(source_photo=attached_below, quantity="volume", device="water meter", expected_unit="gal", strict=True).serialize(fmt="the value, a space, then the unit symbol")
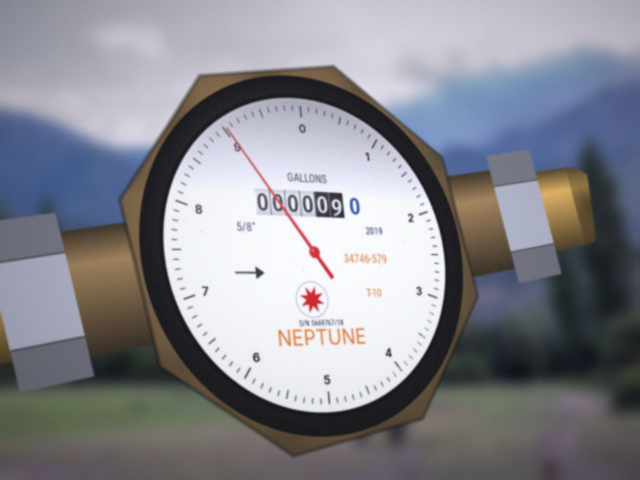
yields 89.0 gal
